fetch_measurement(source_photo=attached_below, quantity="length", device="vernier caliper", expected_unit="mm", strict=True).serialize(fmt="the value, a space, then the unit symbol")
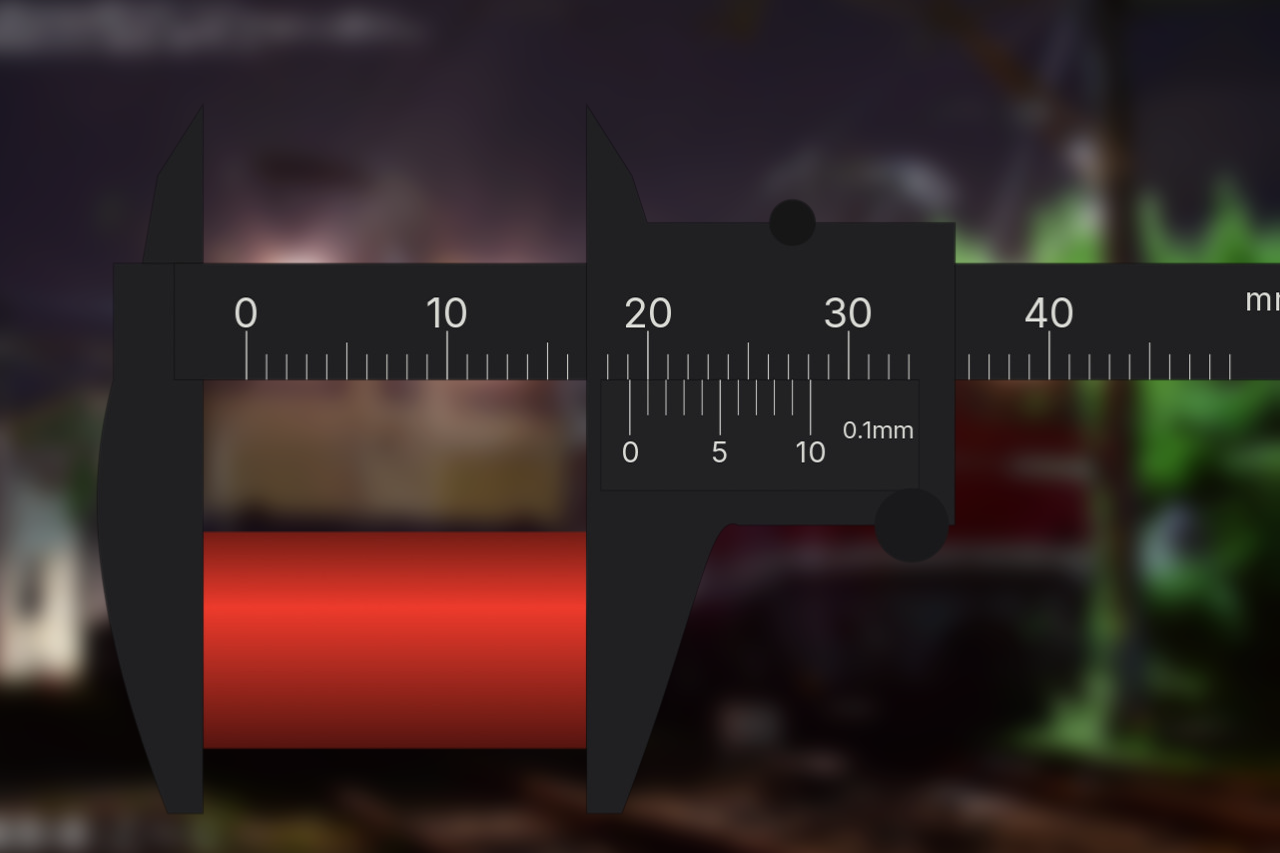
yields 19.1 mm
